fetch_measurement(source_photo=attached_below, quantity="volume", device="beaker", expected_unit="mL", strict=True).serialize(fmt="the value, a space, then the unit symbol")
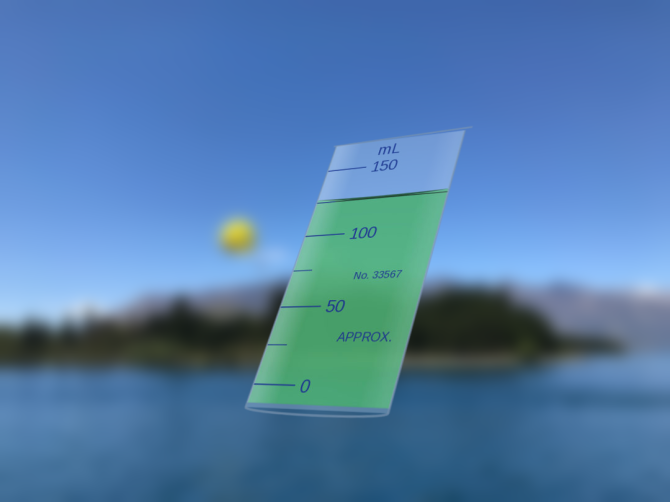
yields 125 mL
